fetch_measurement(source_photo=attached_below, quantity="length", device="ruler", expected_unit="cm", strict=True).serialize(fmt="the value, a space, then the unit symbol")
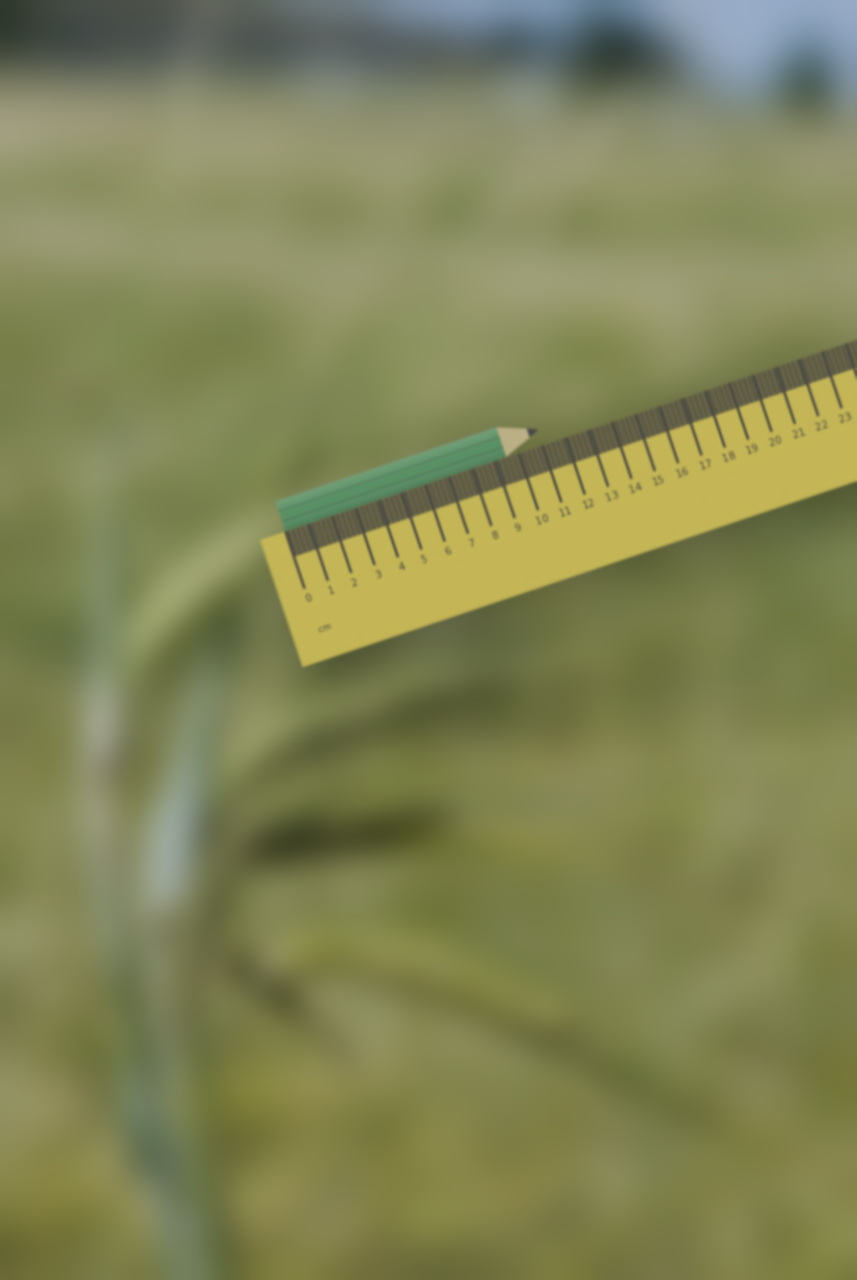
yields 11 cm
